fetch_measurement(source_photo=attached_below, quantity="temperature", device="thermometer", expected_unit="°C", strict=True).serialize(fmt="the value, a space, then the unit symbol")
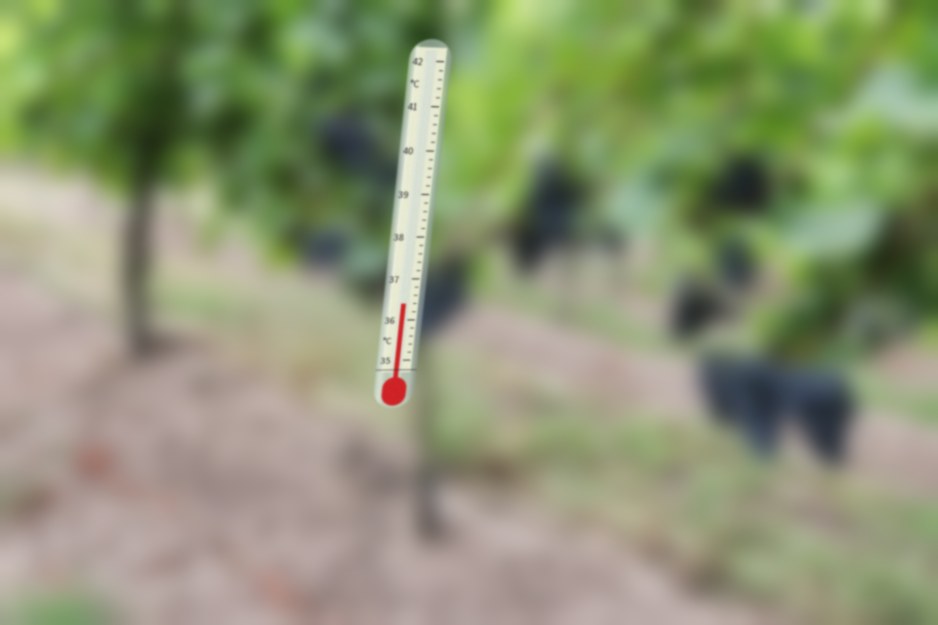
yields 36.4 °C
